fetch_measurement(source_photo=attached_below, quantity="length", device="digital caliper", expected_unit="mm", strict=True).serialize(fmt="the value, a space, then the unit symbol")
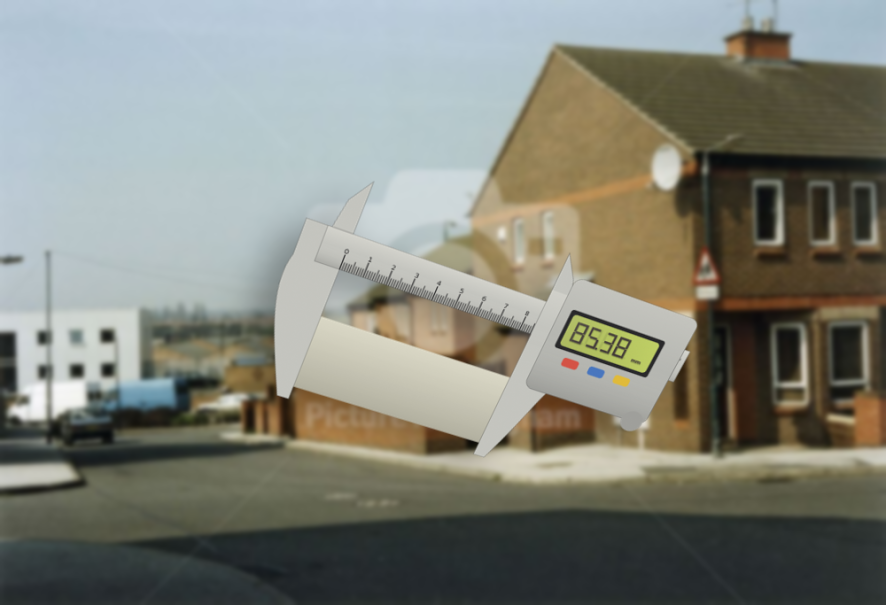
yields 85.38 mm
